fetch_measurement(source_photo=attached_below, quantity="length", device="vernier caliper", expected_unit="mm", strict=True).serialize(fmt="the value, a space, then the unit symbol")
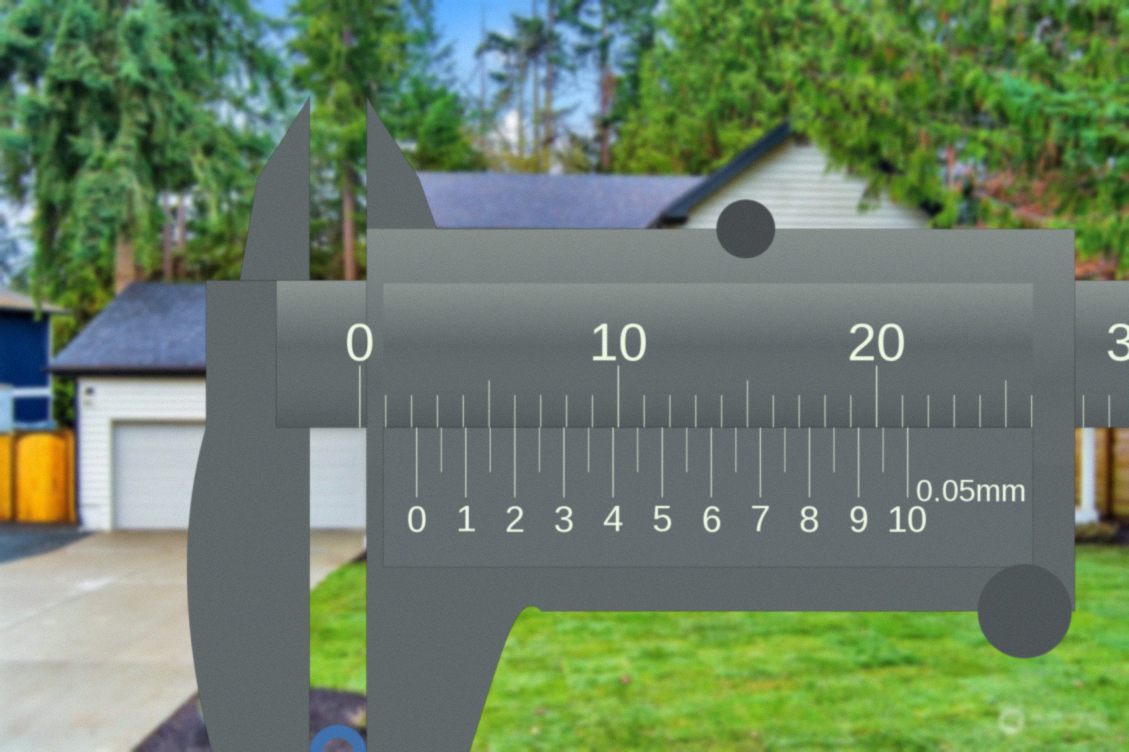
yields 2.20 mm
